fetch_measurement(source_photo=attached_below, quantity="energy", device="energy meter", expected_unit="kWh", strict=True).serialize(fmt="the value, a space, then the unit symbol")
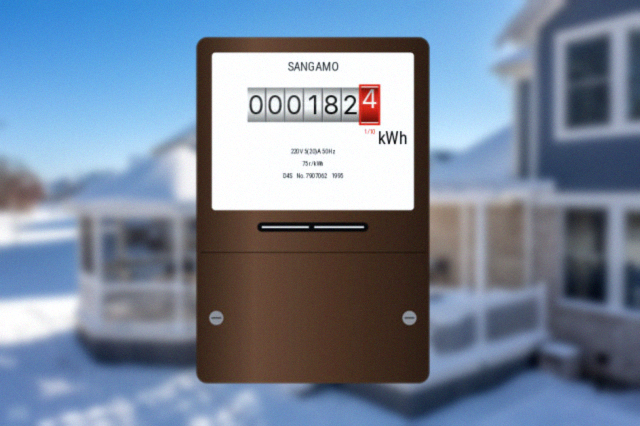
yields 182.4 kWh
